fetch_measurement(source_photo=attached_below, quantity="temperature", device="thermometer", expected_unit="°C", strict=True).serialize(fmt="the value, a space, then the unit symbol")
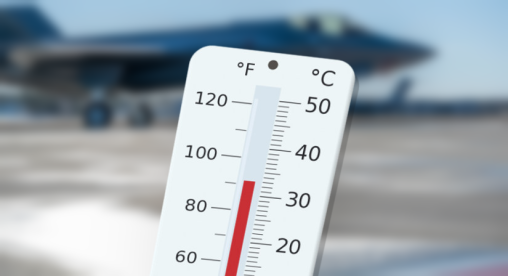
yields 33 °C
